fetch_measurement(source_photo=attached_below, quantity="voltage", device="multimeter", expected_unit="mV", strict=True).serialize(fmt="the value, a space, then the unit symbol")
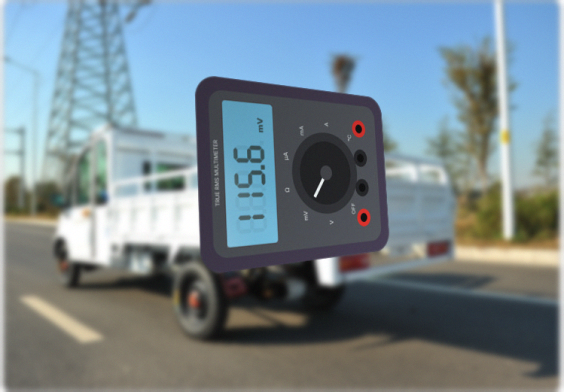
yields 115.6 mV
